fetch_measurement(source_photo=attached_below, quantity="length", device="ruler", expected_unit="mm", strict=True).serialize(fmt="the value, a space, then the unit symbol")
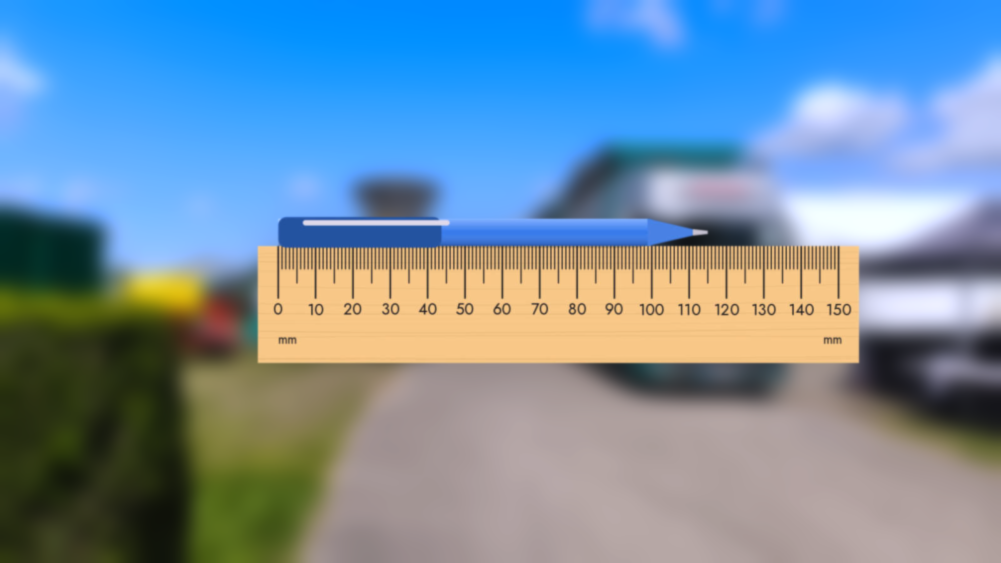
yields 115 mm
